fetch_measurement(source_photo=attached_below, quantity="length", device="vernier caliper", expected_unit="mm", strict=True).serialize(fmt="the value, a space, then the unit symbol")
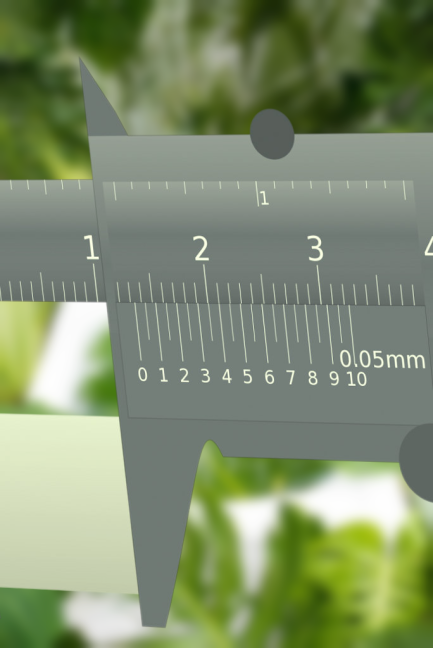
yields 13.4 mm
